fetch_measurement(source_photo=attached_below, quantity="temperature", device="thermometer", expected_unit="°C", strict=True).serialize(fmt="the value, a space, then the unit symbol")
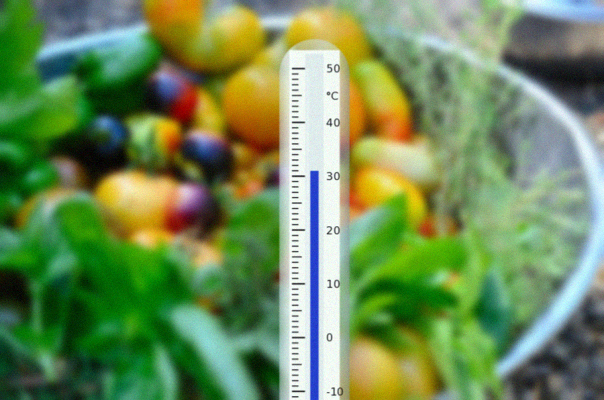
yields 31 °C
